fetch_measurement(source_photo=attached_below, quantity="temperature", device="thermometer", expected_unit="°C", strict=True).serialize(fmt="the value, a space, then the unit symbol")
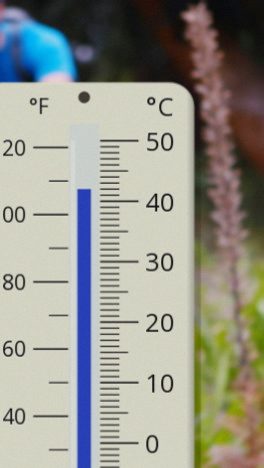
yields 42 °C
